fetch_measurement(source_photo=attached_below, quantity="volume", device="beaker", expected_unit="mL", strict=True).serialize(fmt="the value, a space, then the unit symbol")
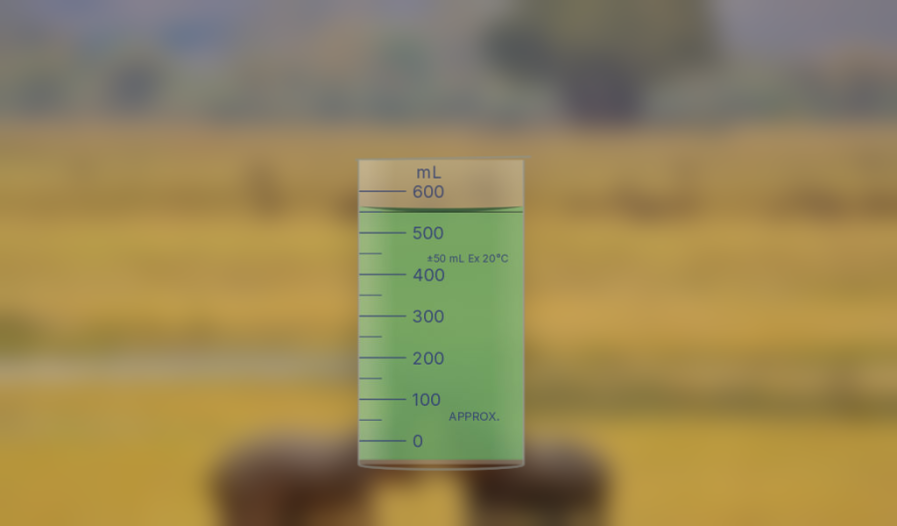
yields 550 mL
